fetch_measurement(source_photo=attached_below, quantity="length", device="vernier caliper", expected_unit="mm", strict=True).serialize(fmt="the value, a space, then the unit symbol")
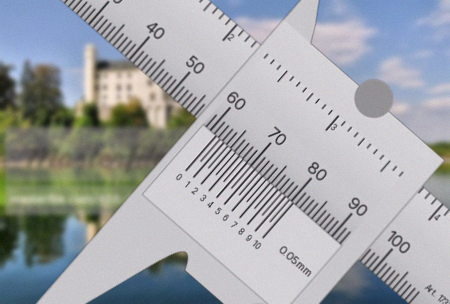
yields 61.5 mm
